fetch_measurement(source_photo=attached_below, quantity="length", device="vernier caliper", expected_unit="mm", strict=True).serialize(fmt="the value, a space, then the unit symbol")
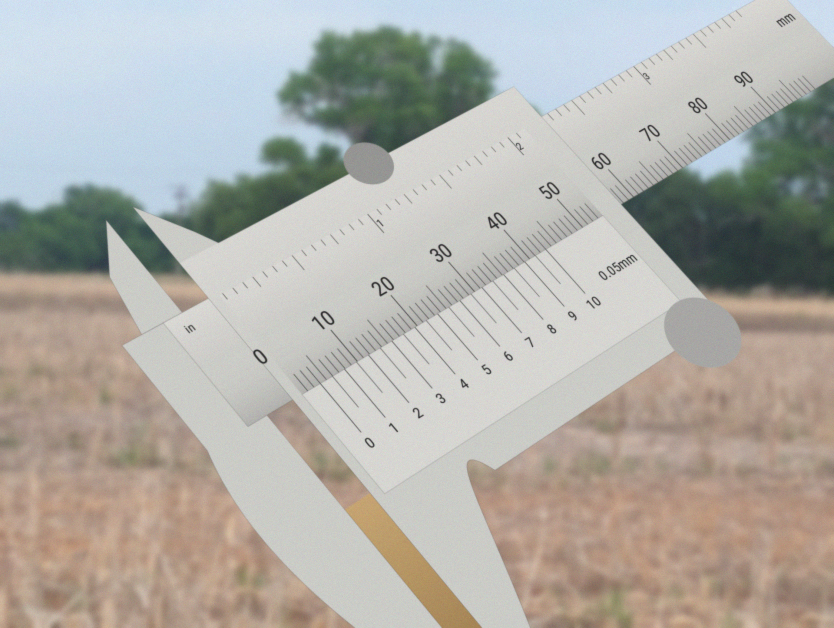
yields 4.0 mm
